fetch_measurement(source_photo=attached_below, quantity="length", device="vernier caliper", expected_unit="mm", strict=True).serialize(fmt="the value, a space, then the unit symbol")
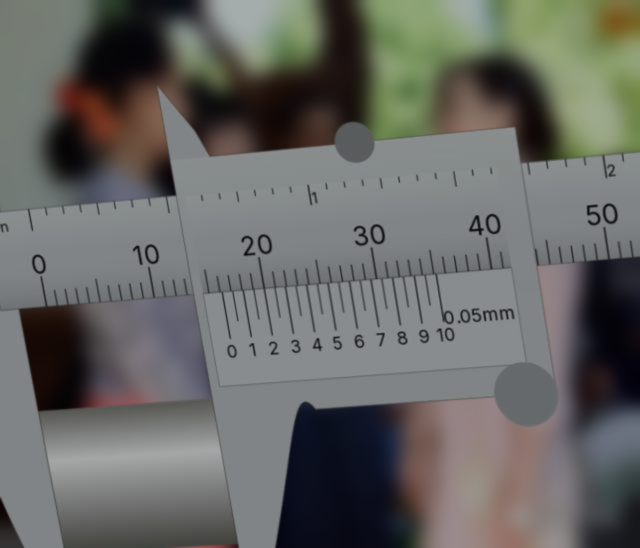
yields 16.2 mm
